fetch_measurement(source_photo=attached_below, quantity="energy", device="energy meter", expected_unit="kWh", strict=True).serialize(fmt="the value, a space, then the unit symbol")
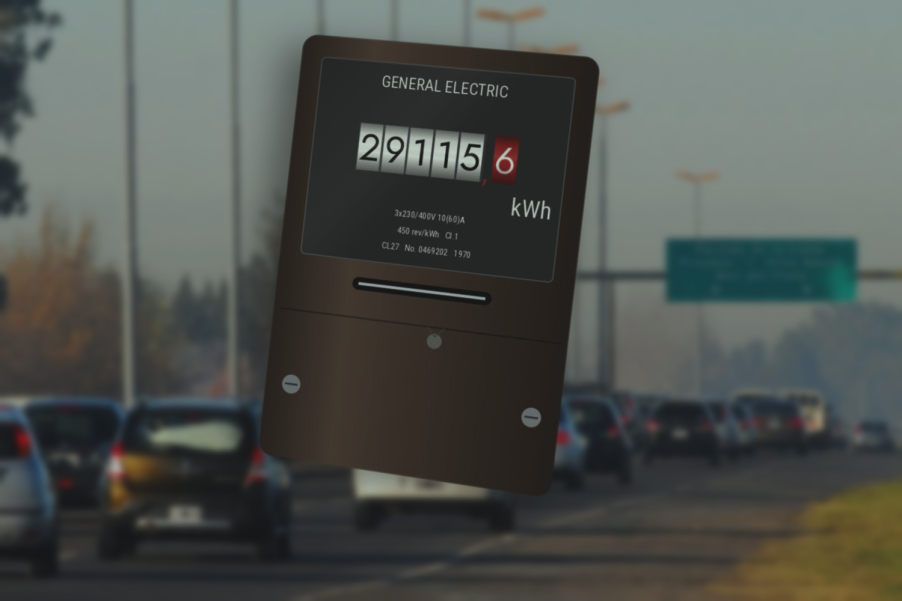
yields 29115.6 kWh
